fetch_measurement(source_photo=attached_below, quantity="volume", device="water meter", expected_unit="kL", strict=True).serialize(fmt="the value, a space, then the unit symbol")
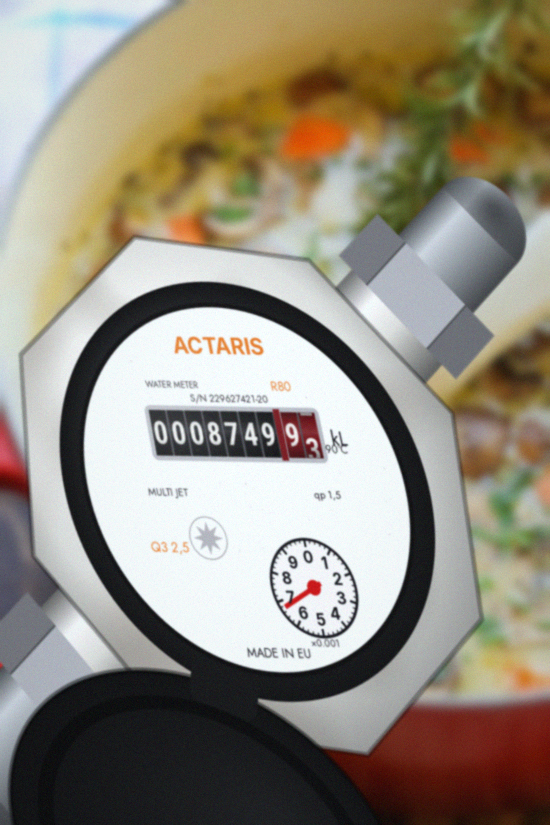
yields 8749.926 kL
